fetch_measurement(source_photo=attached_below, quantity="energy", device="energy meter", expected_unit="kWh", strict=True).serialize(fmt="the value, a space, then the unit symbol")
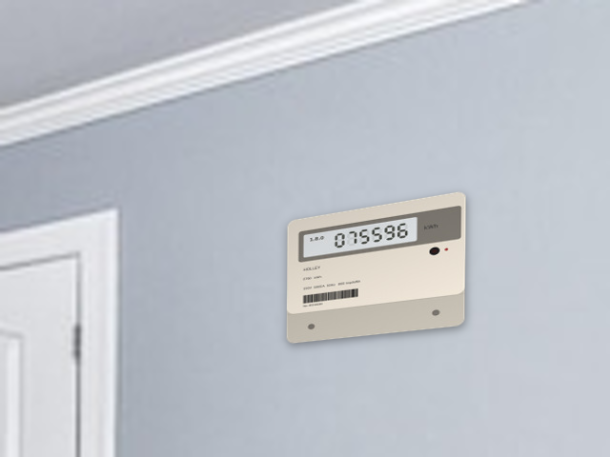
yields 75596 kWh
